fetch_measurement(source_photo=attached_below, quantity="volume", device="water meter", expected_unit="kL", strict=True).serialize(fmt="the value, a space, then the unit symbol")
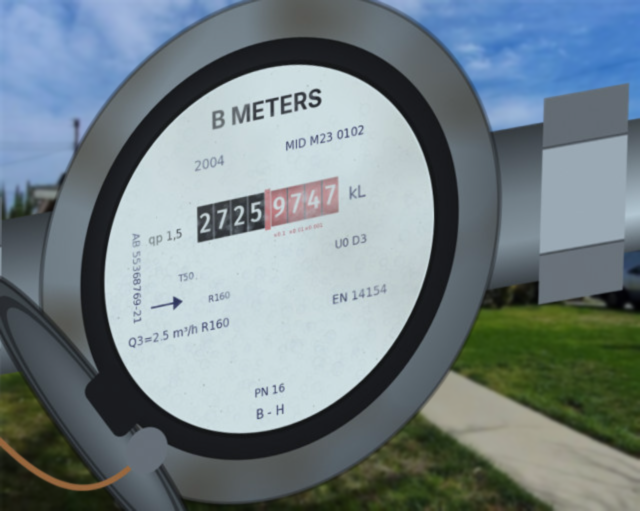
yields 2725.9747 kL
